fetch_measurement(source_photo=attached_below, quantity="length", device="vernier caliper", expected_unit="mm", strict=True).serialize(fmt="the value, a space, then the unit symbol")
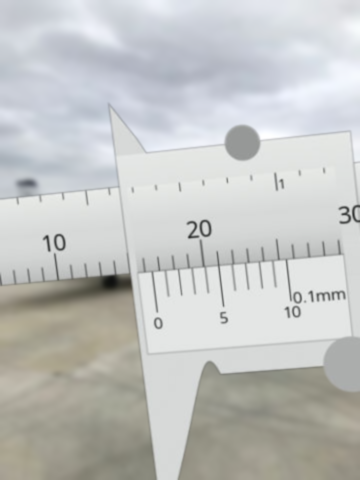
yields 16.5 mm
